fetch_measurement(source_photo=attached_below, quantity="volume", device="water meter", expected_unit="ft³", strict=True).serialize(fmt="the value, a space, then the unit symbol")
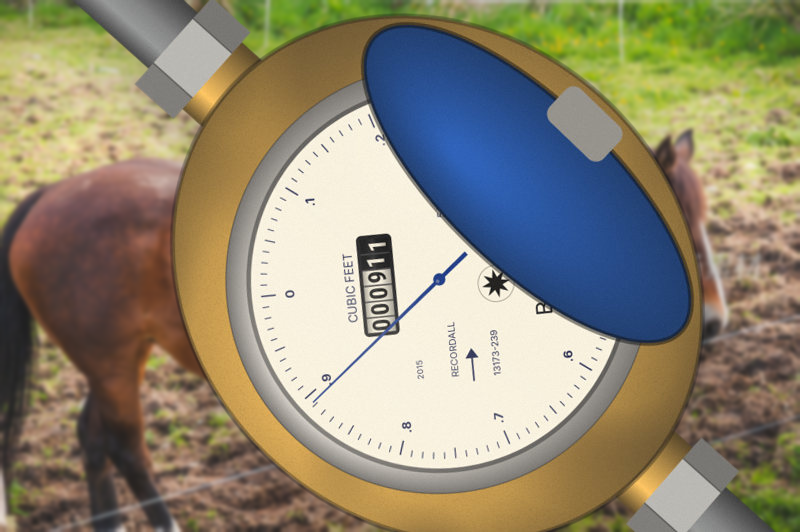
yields 910.89 ft³
